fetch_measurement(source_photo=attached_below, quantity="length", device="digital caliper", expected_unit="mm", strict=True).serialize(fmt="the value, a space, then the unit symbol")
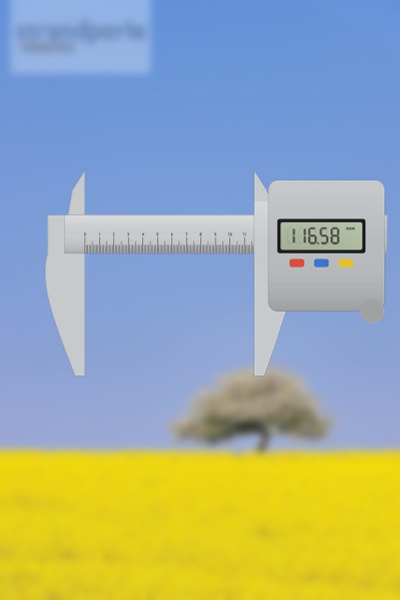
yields 116.58 mm
